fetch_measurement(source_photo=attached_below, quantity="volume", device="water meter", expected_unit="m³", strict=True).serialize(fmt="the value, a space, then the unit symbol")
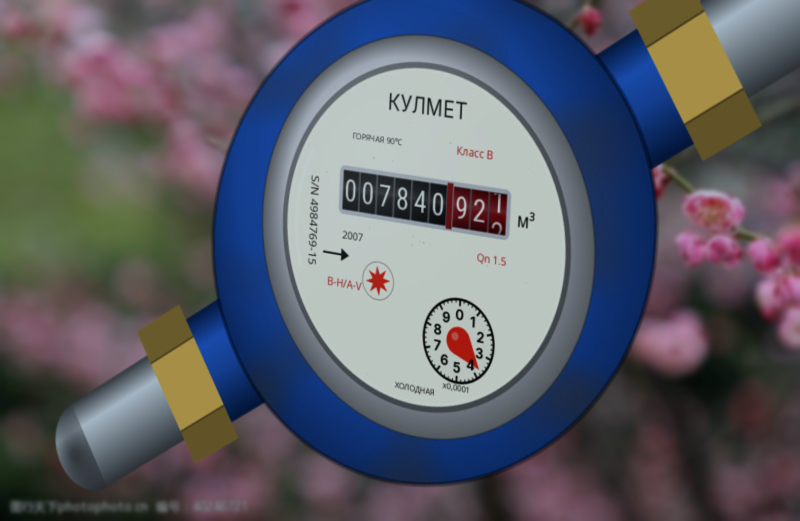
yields 7840.9213 m³
